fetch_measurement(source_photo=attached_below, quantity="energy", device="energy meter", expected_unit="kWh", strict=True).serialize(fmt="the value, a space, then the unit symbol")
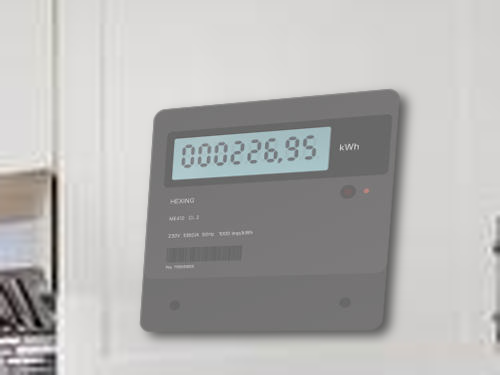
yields 226.95 kWh
